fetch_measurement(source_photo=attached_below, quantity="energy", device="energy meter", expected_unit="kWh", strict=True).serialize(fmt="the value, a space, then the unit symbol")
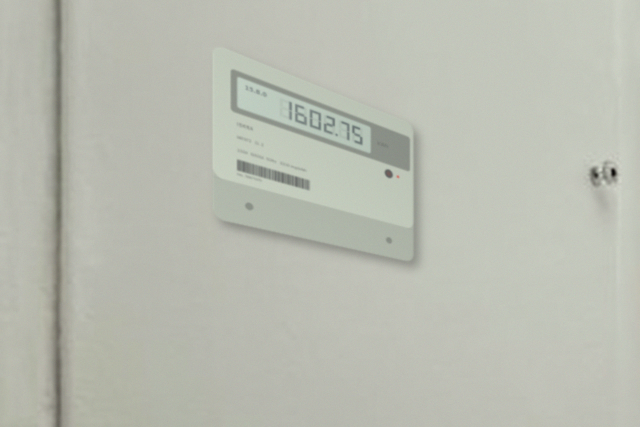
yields 1602.75 kWh
